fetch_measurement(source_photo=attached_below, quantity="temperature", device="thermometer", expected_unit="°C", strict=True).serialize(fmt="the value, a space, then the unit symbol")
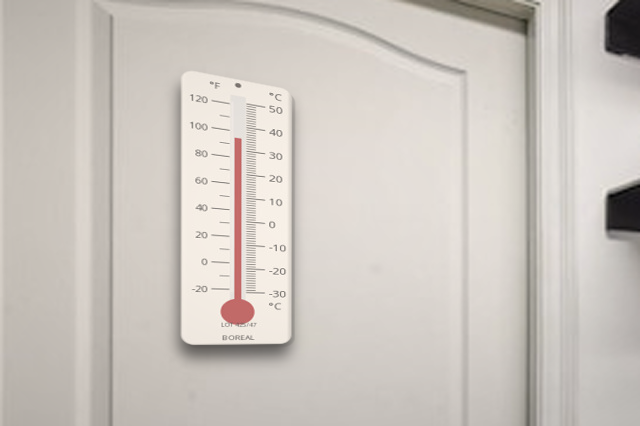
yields 35 °C
